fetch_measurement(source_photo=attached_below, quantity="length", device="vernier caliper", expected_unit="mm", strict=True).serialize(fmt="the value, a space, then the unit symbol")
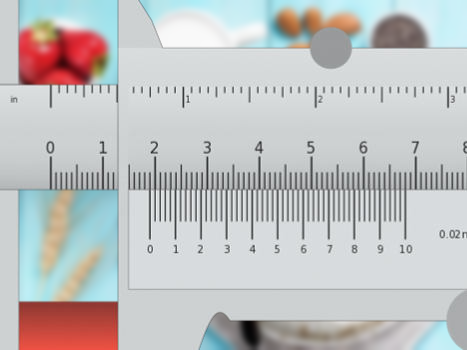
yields 19.0 mm
